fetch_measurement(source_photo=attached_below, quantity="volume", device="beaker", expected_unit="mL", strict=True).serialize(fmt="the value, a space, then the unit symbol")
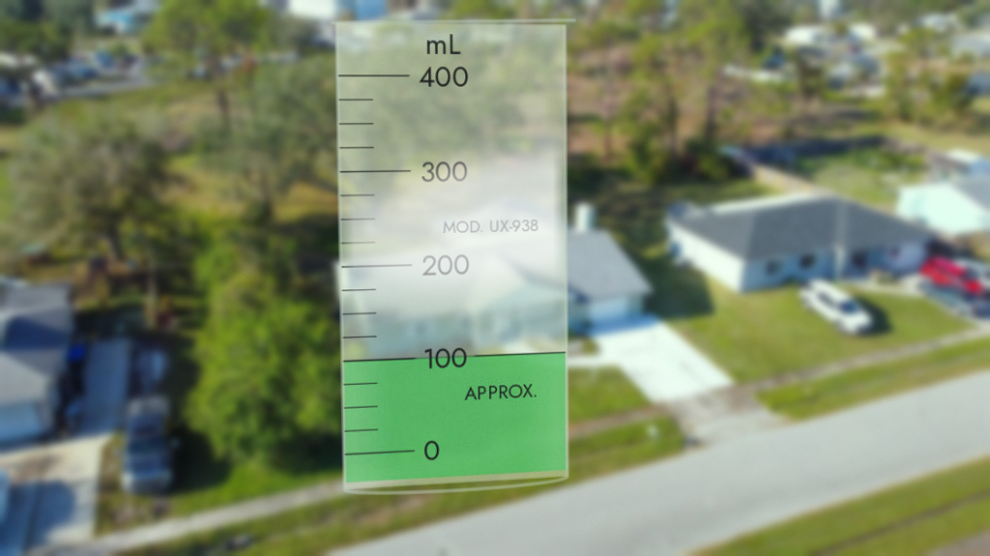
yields 100 mL
